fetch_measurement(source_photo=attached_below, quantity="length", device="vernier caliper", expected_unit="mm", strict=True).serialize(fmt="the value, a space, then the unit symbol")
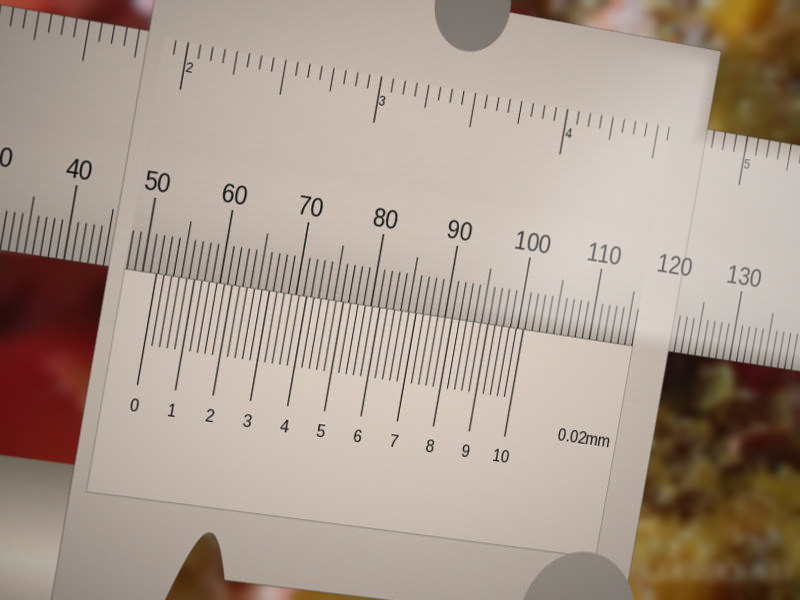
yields 51.8 mm
